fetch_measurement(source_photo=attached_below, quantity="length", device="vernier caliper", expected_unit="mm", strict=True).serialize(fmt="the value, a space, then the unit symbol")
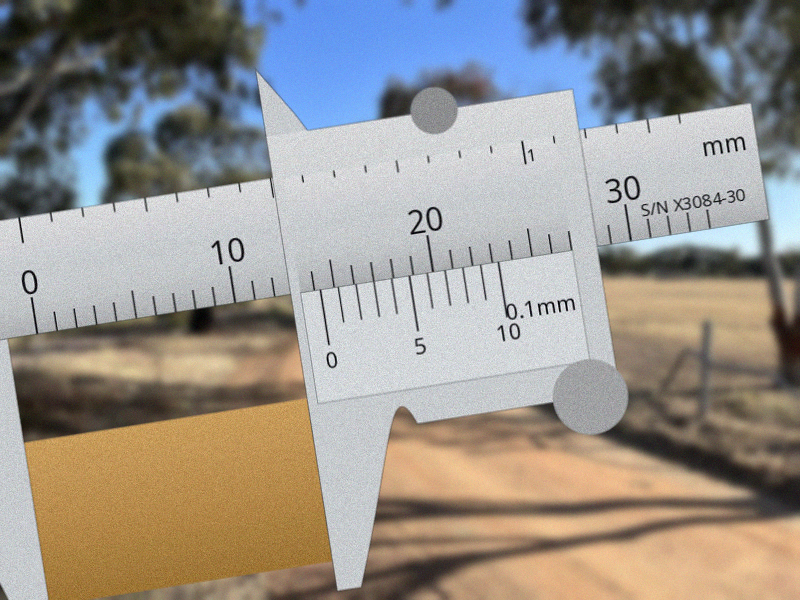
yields 14.3 mm
